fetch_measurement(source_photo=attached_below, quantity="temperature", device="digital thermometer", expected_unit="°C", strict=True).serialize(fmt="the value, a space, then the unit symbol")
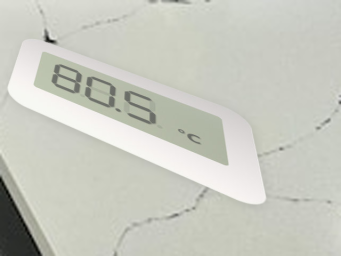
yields 80.5 °C
